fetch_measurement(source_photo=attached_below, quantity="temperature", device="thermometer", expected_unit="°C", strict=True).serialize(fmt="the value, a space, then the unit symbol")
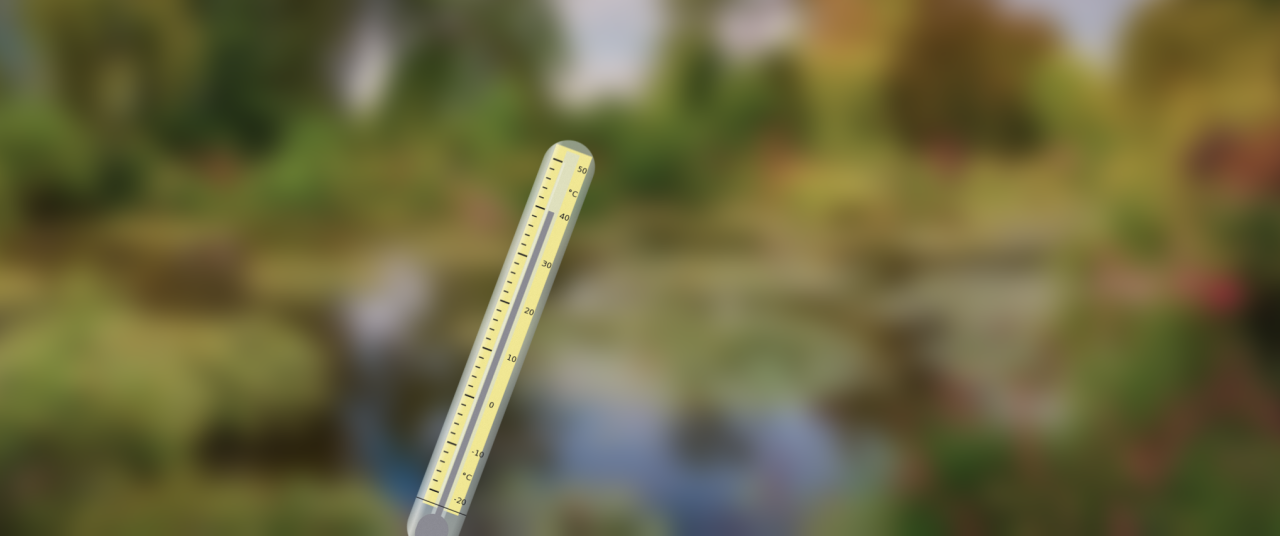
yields 40 °C
